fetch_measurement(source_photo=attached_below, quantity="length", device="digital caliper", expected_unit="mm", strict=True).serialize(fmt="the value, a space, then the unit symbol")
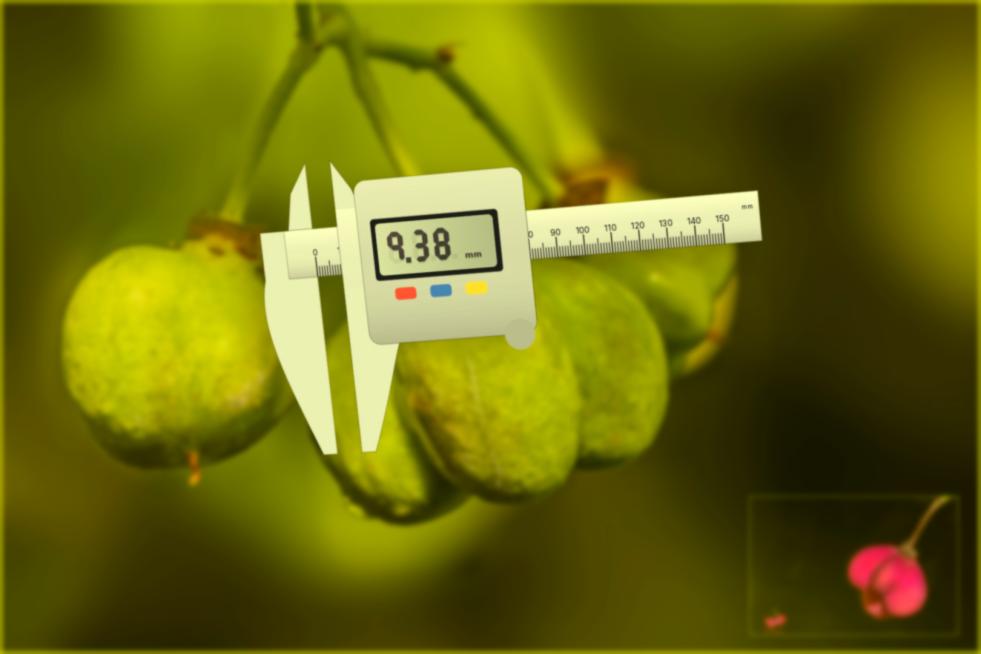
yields 9.38 mm
